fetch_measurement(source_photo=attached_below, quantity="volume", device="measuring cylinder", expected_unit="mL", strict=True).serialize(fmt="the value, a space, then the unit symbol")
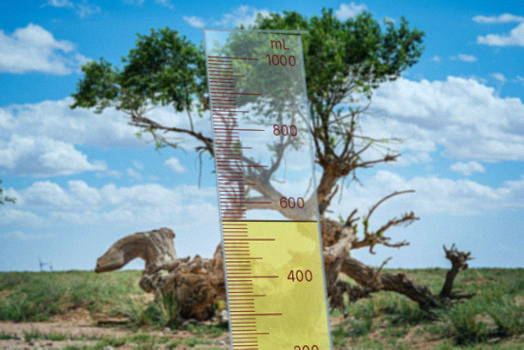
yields 550 mL
